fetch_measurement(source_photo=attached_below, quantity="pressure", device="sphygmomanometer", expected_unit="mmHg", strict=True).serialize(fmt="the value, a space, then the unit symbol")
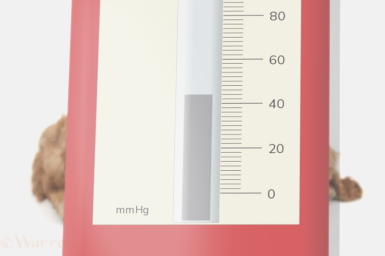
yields 44 mmHg
